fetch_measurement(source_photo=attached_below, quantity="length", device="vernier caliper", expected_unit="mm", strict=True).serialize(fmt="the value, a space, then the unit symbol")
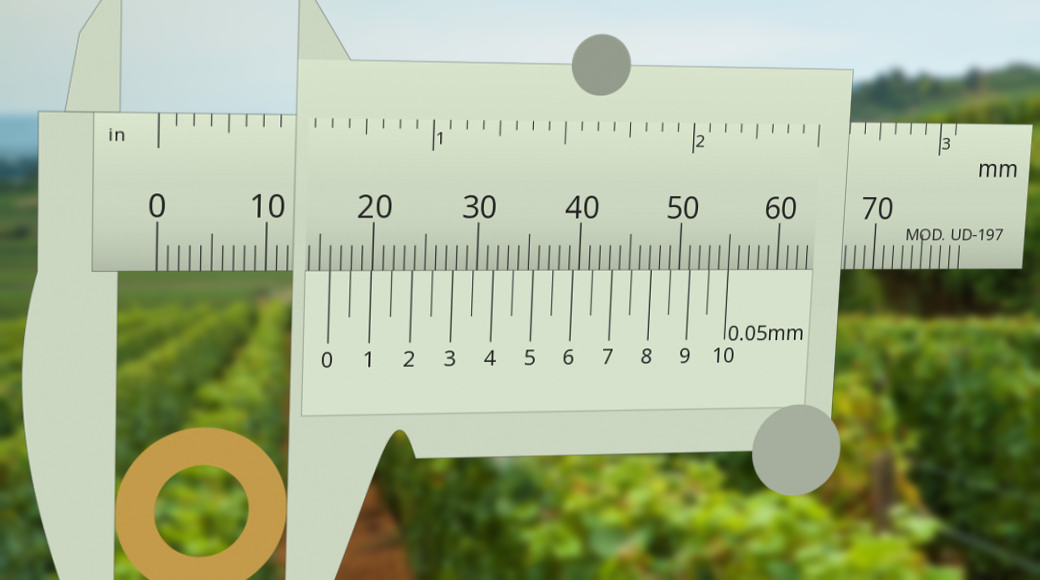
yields 16.0 mm
